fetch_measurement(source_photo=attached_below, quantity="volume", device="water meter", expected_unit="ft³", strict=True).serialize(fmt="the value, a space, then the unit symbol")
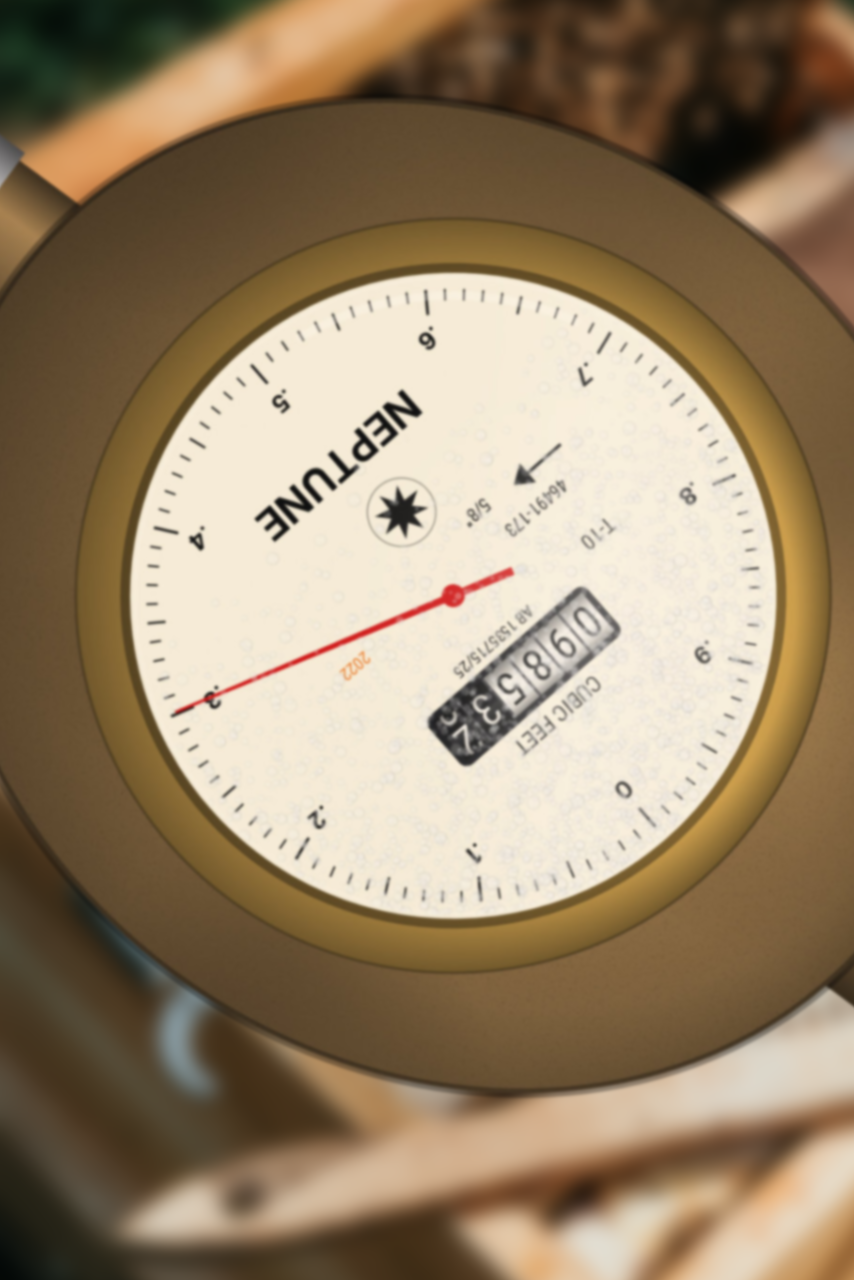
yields 98532.30 ft³
